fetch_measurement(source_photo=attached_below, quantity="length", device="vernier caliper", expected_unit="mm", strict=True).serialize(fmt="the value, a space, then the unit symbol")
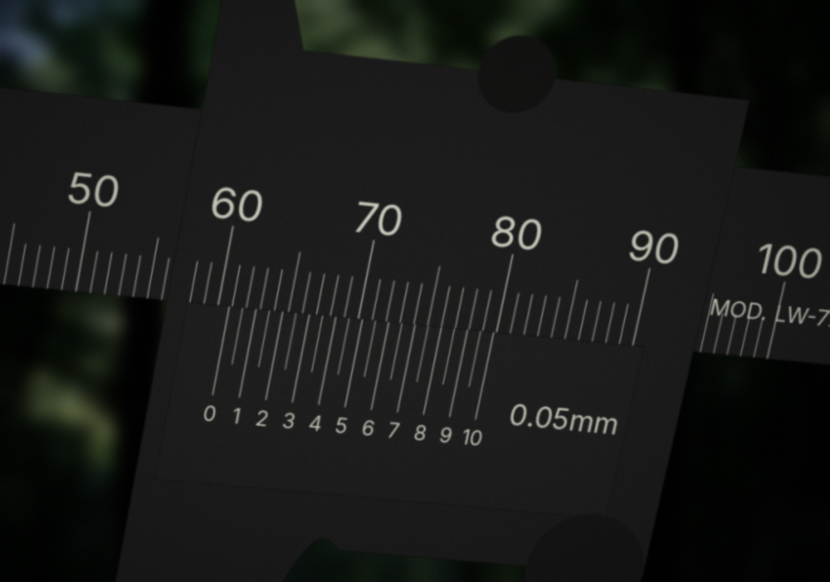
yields 60.8 mm
